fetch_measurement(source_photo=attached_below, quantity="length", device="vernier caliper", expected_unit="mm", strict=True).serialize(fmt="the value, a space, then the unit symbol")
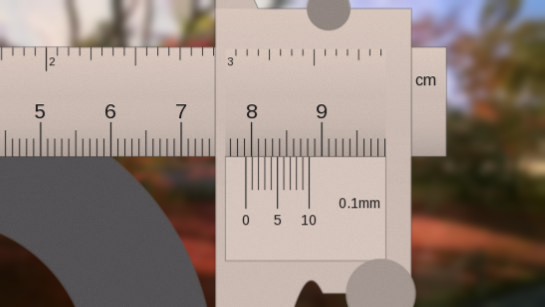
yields 79.2 mm
